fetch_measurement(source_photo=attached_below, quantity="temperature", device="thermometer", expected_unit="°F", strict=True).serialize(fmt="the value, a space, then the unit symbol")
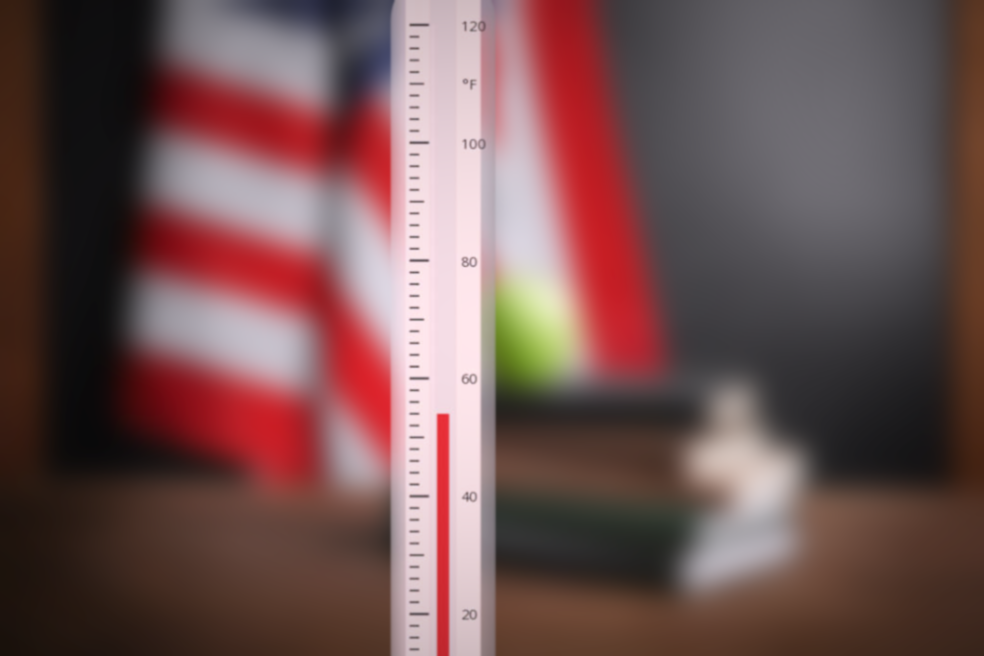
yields 54 °F
